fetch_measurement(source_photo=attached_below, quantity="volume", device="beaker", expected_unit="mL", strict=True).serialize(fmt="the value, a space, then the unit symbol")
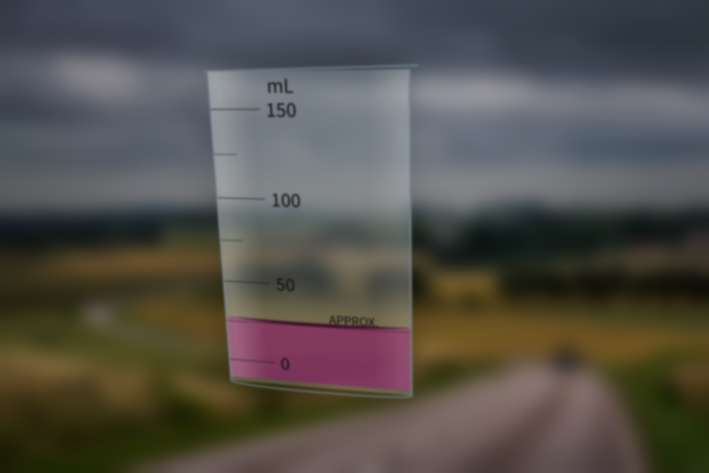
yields 25 mL
